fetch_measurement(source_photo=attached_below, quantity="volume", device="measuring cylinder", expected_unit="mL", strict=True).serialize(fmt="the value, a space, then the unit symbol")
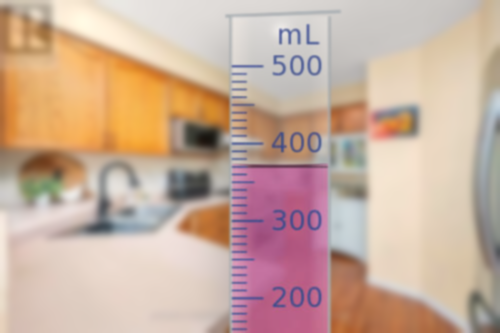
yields 370 mL
